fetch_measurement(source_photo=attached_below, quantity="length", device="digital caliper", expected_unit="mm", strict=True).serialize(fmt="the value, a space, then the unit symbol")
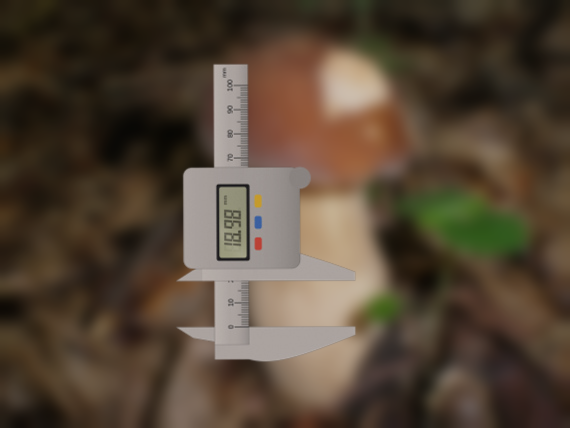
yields 18.98 mm
